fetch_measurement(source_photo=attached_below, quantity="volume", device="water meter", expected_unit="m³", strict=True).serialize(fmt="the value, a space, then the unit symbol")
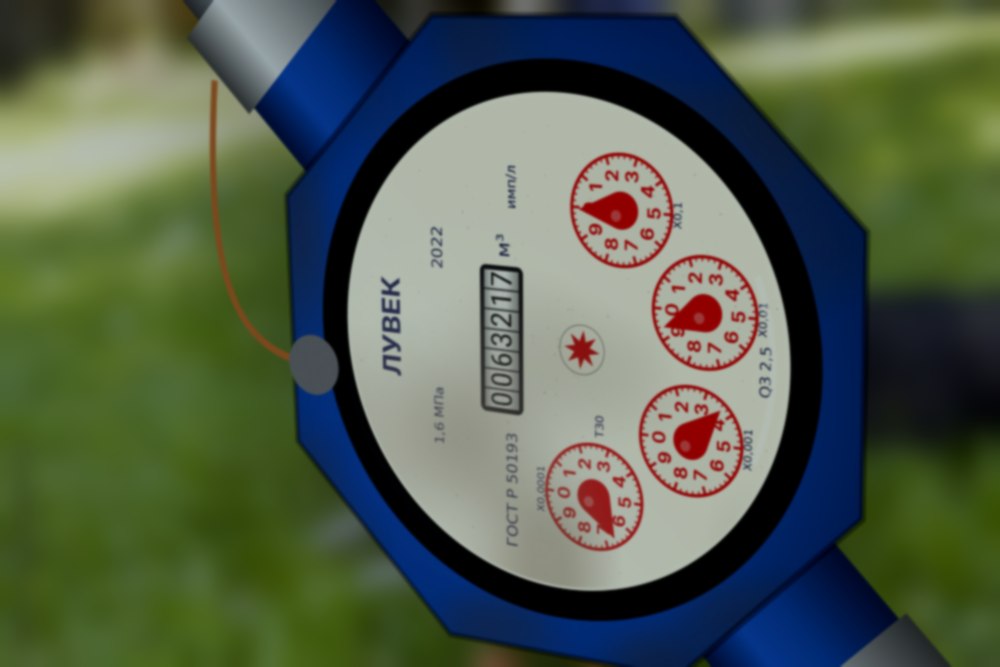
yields 63216.9936 m³
